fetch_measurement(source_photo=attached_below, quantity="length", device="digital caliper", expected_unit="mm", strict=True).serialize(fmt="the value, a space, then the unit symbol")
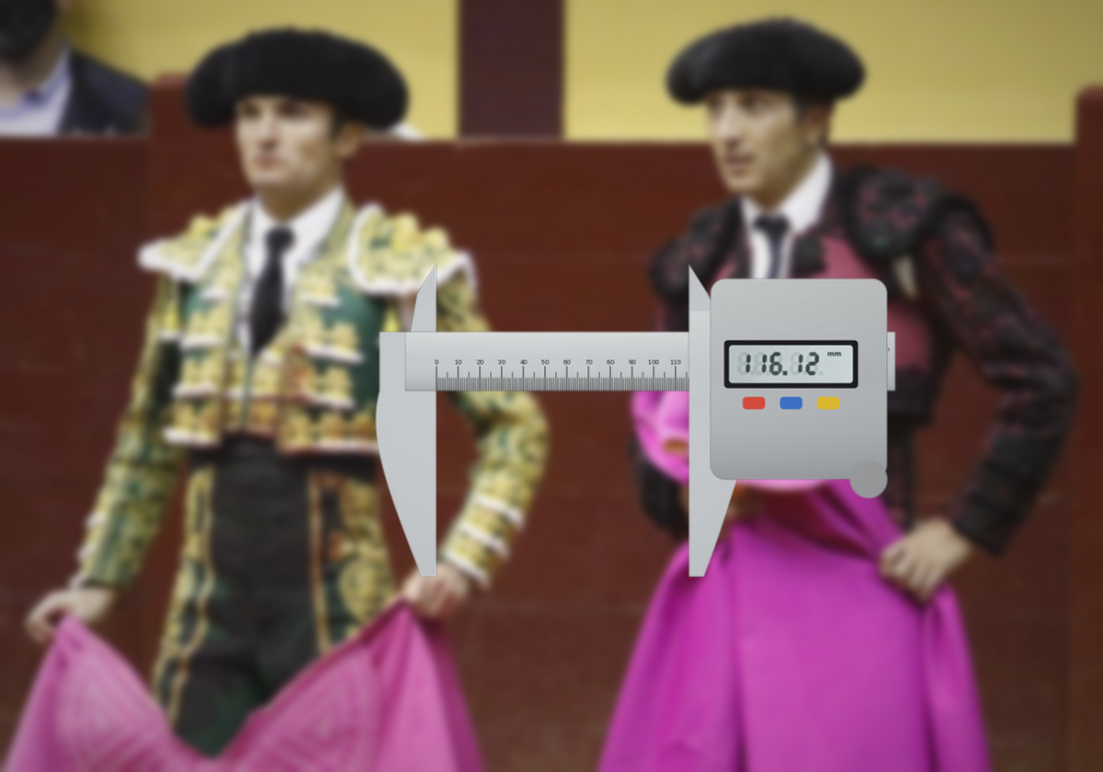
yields 116.12 mm
